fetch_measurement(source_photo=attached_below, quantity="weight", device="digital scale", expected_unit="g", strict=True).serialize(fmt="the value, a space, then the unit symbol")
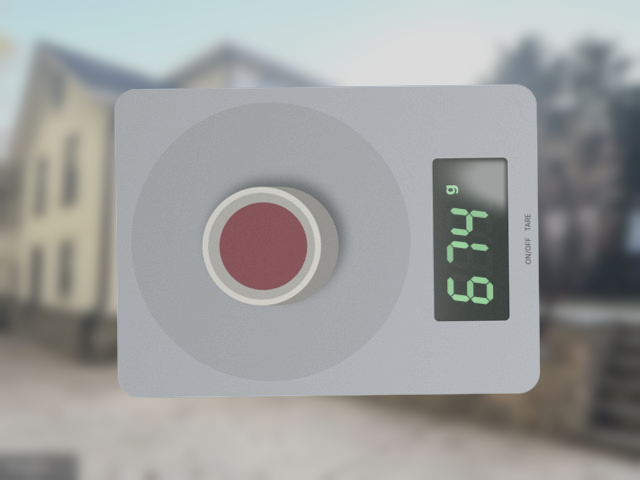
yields 674 g
